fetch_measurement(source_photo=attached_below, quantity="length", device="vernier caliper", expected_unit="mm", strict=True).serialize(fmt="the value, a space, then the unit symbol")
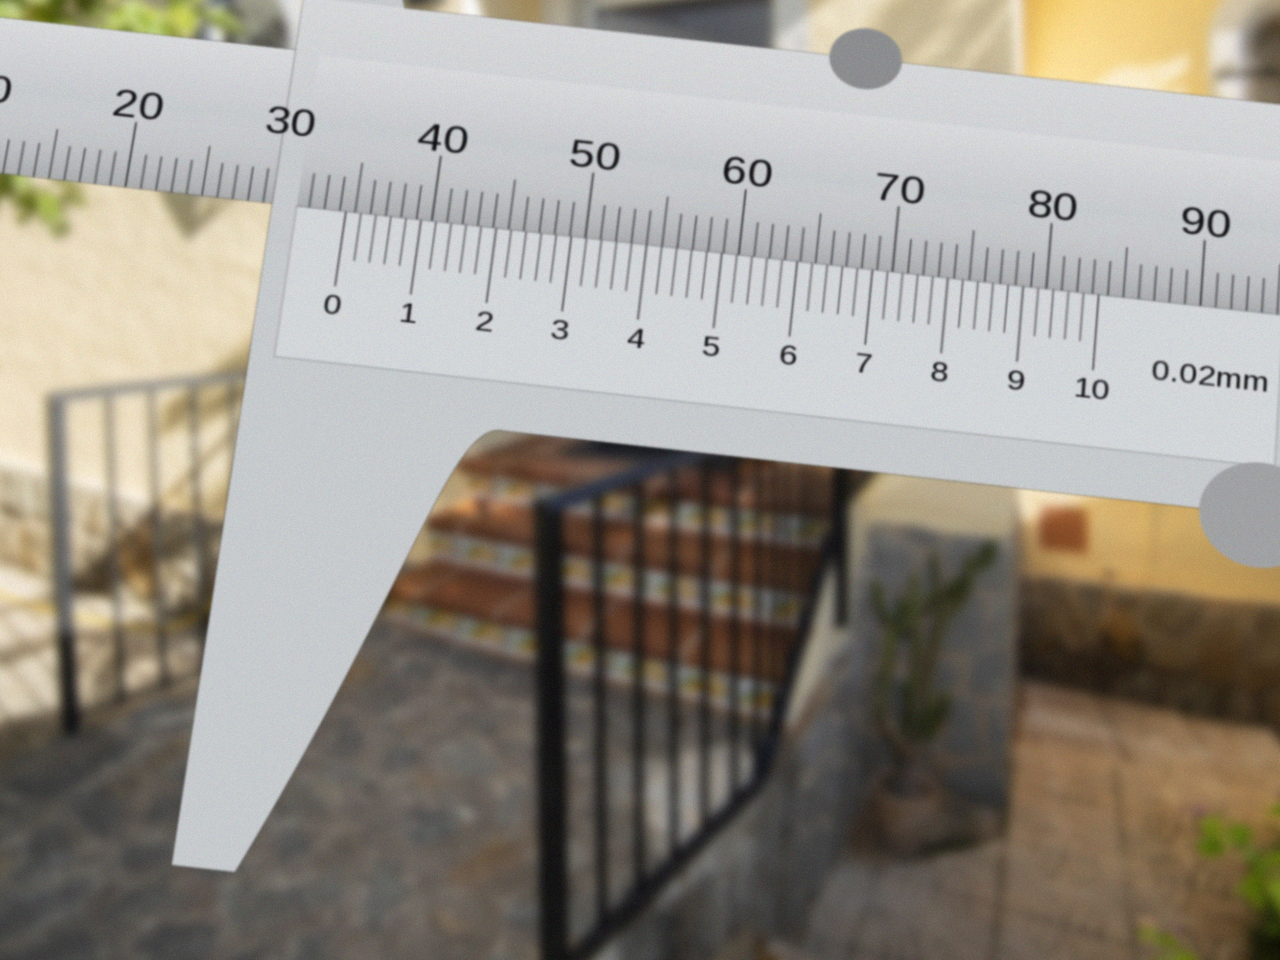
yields 34.4 mm
